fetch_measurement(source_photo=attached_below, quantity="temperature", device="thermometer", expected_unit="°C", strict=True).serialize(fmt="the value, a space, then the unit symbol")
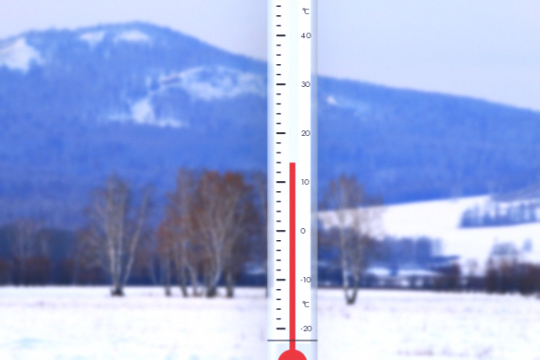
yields 14 °C
